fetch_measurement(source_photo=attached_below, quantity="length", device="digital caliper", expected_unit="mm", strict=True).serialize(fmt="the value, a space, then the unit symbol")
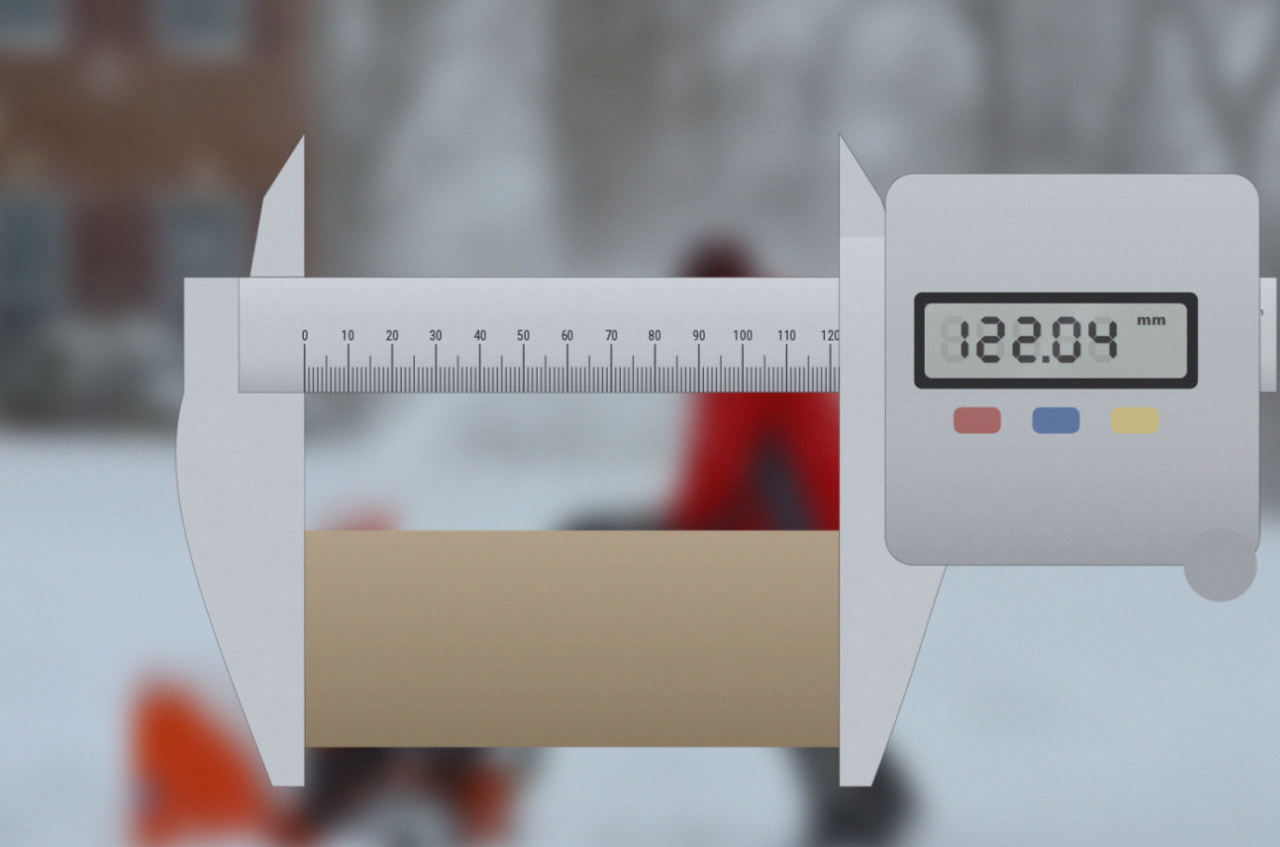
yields 122.04 mm
